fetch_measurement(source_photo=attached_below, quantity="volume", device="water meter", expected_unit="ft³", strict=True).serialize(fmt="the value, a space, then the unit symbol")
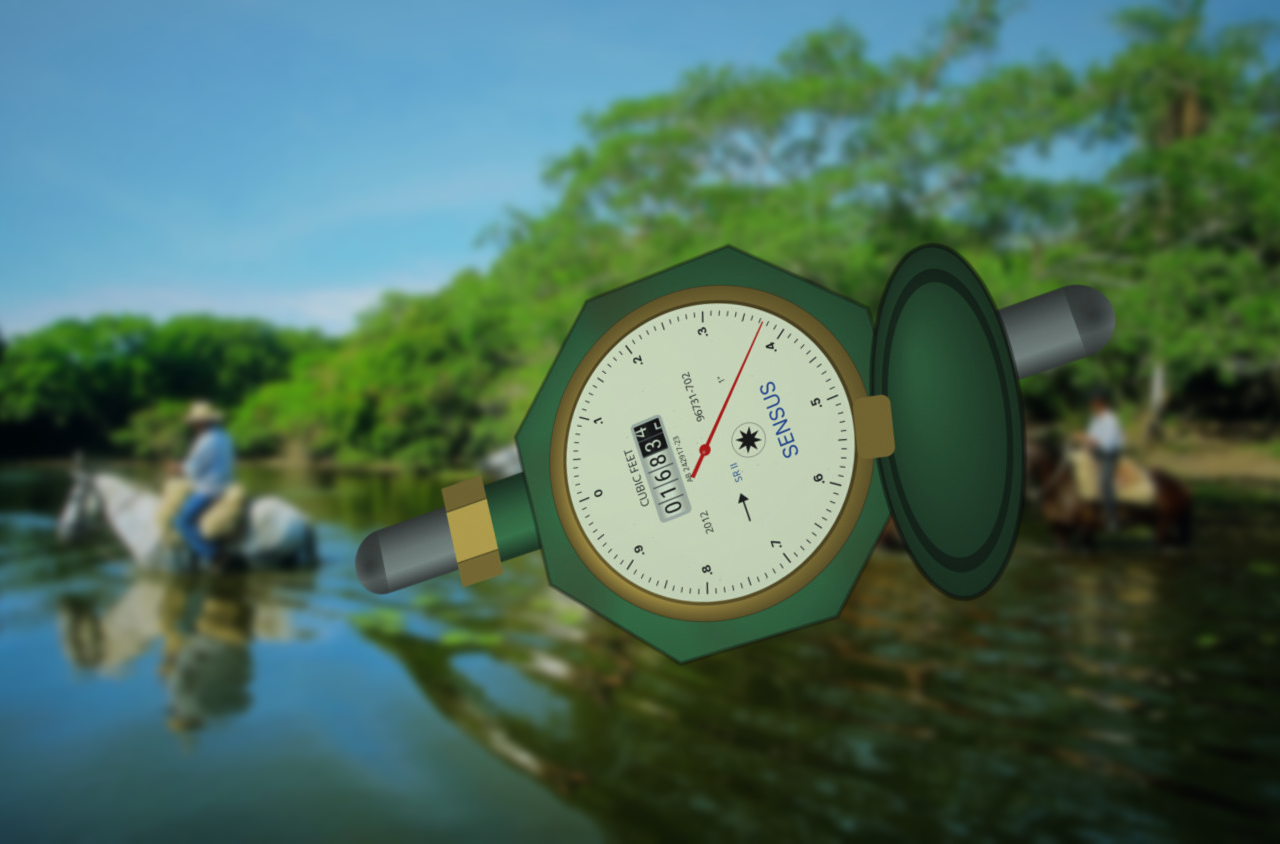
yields 16834.37 ft³
